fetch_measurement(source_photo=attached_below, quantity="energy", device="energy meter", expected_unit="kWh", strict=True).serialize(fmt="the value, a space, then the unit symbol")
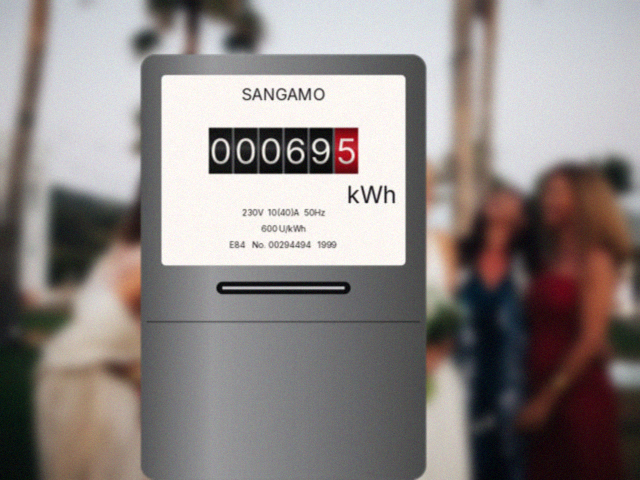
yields 69.5 kWh
